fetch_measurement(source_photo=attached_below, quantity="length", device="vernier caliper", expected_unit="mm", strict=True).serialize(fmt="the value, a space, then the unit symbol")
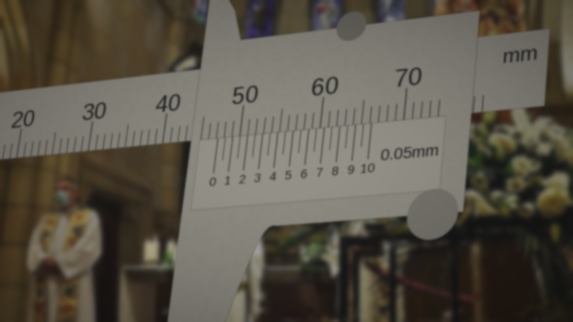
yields 47.2 mm
